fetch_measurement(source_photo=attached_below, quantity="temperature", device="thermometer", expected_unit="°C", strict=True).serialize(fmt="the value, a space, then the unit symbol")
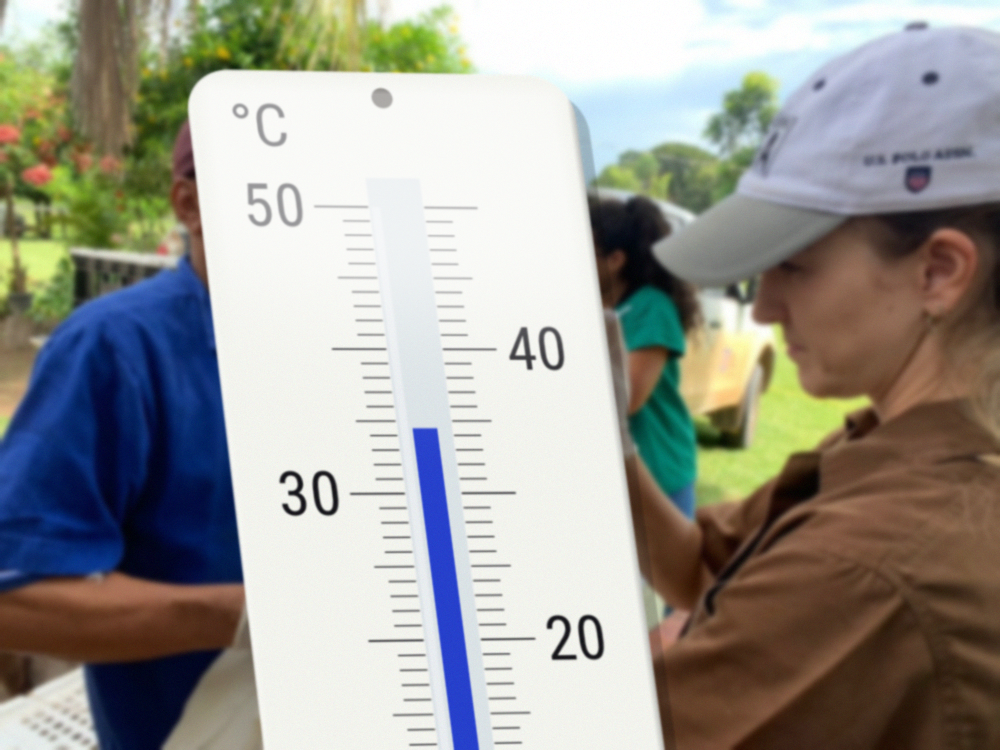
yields 34.5 °C
